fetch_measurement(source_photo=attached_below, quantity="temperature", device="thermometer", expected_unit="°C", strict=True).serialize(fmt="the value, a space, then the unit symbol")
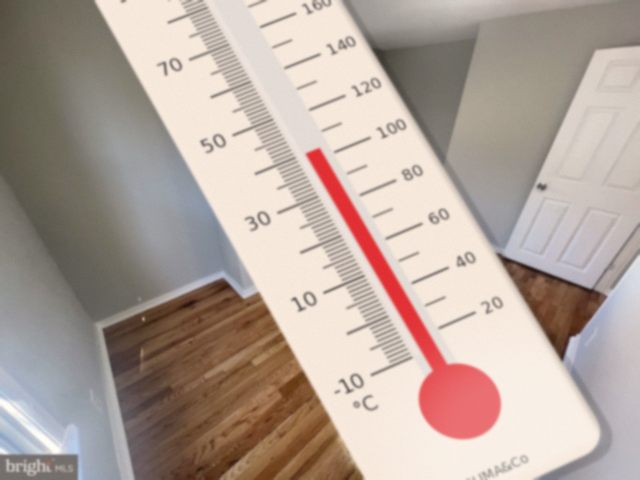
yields 40 °C
